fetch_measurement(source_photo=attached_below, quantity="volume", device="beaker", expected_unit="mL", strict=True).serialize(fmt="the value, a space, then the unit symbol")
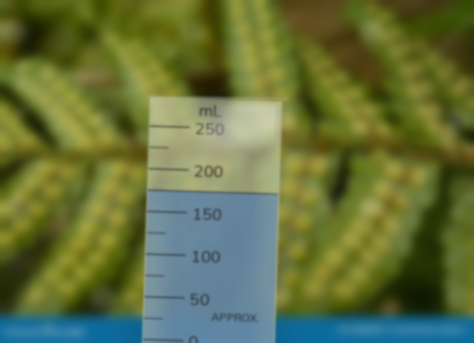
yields 175 mL
